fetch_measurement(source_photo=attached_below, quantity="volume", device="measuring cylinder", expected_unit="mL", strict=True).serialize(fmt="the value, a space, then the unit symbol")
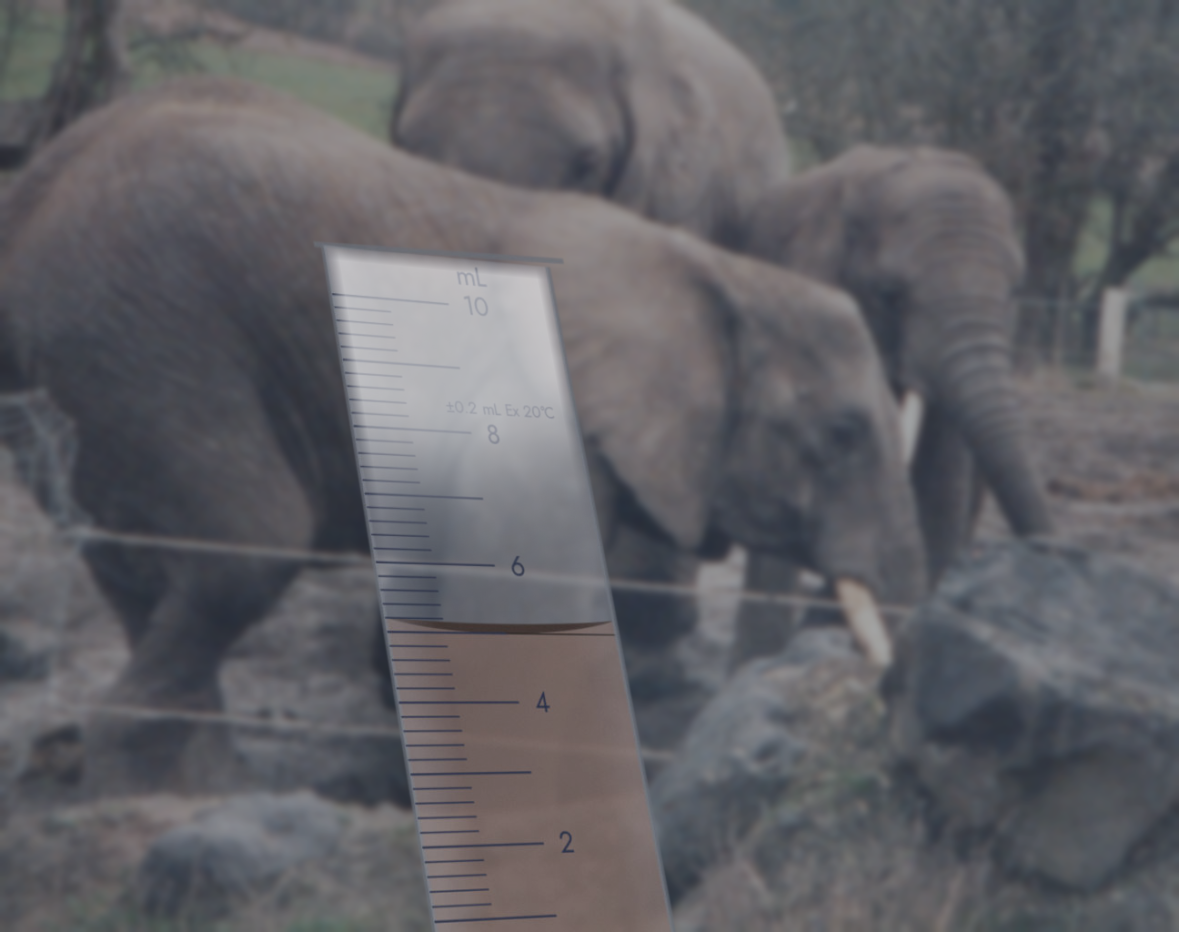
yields 5 mL
